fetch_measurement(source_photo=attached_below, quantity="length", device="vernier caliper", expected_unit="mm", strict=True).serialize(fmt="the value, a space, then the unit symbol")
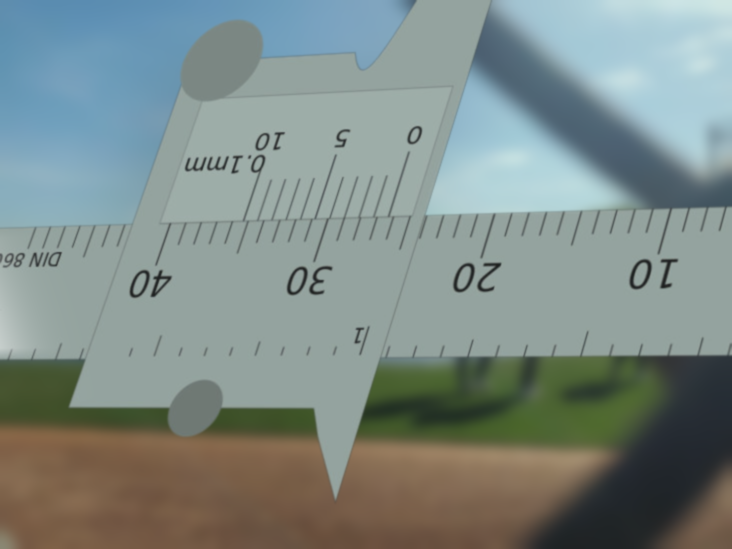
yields 26.3 mm
